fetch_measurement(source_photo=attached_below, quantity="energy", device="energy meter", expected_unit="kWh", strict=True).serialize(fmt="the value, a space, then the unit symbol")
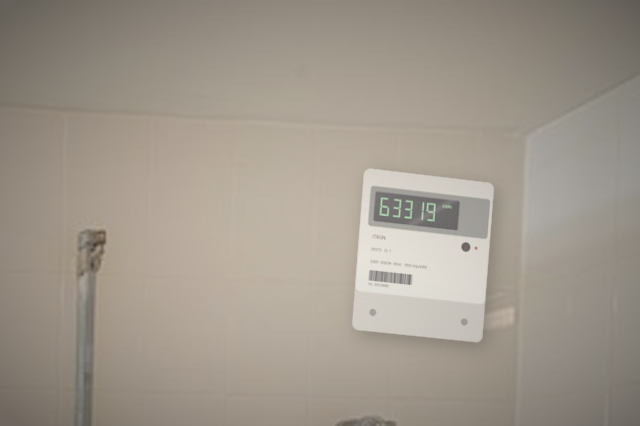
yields 63319 kWh
